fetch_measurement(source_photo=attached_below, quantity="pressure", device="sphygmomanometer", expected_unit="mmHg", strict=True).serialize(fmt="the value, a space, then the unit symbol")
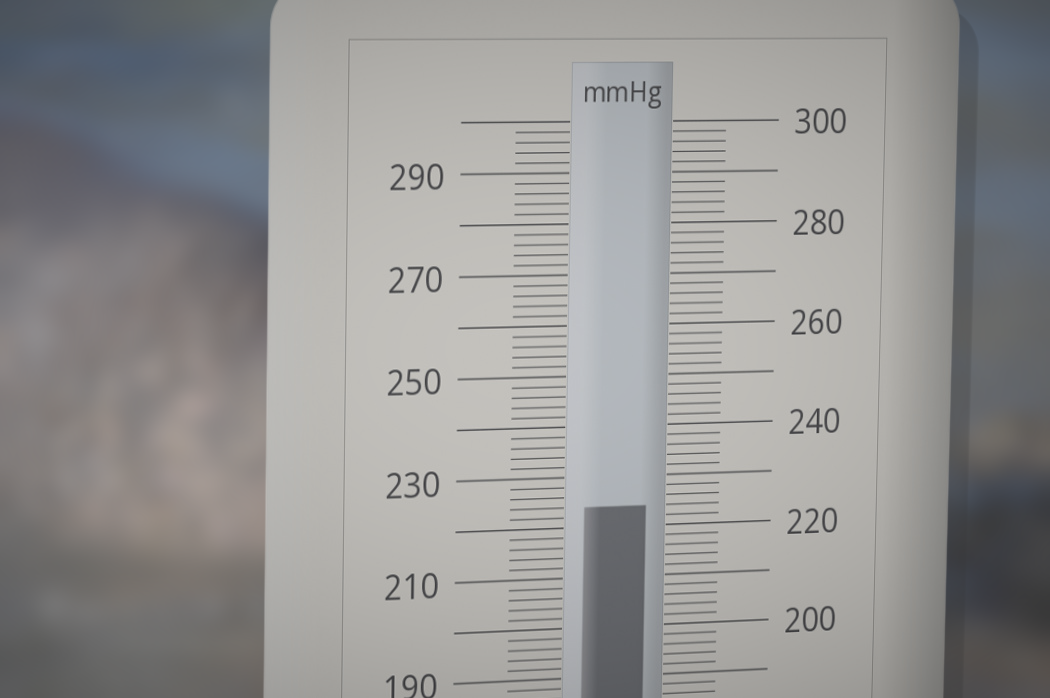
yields 224 mmHg
